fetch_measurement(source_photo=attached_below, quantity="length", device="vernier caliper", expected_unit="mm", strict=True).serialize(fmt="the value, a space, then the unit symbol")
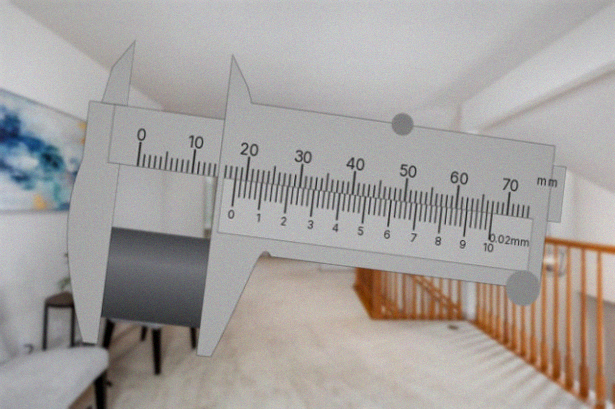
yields 18.0 mm
